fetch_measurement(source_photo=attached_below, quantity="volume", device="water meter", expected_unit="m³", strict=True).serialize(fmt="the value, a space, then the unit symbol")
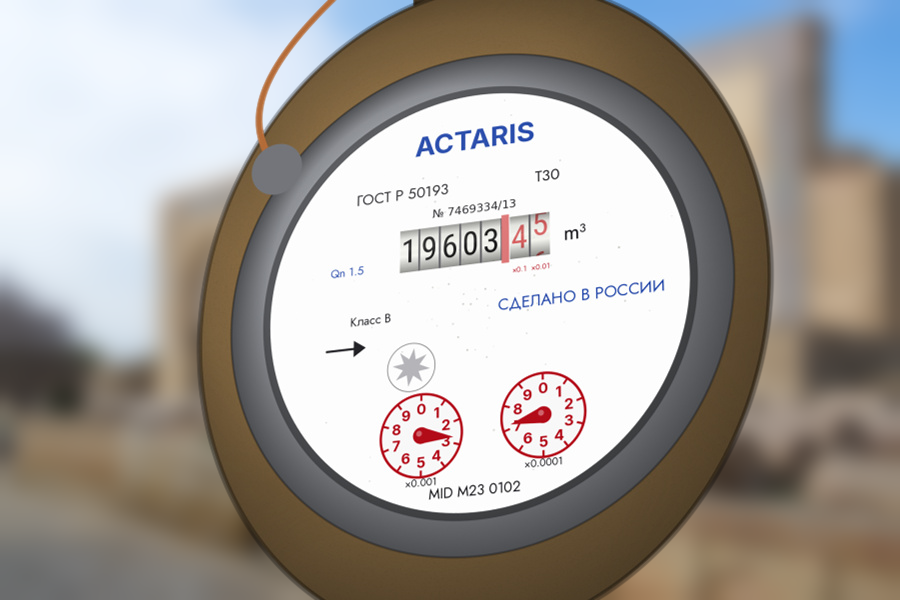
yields 19603.4527 m³
